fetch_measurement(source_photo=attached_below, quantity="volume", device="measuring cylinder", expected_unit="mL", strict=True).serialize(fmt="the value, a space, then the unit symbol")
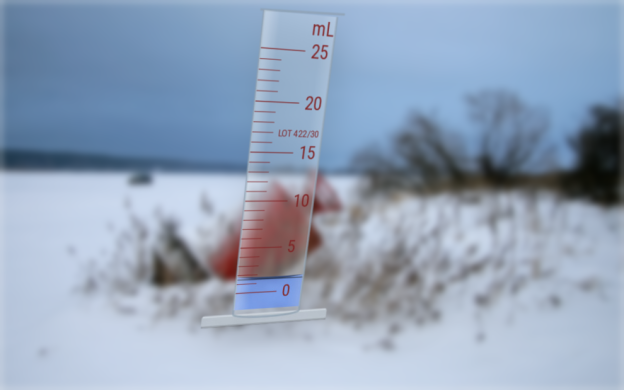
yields 1.5 mL
